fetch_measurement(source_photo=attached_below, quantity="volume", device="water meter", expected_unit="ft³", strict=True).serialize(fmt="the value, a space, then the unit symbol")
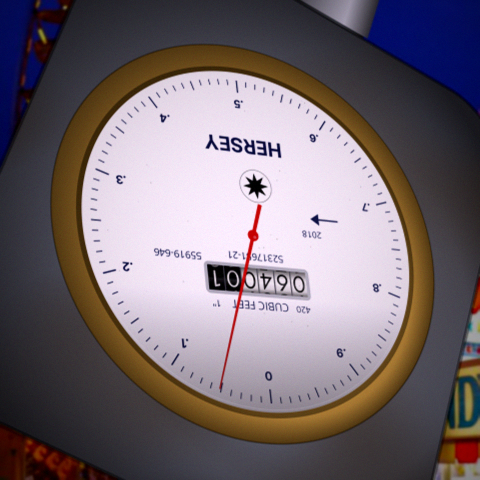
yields 64001.05 ft³
